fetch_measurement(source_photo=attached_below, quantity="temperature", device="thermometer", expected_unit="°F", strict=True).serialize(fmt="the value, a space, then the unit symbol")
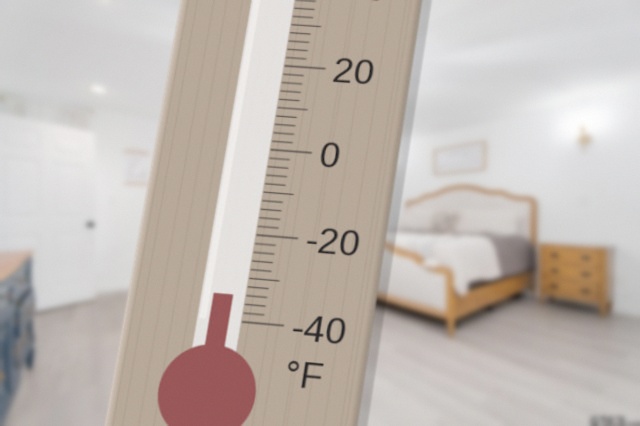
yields -34 °F
